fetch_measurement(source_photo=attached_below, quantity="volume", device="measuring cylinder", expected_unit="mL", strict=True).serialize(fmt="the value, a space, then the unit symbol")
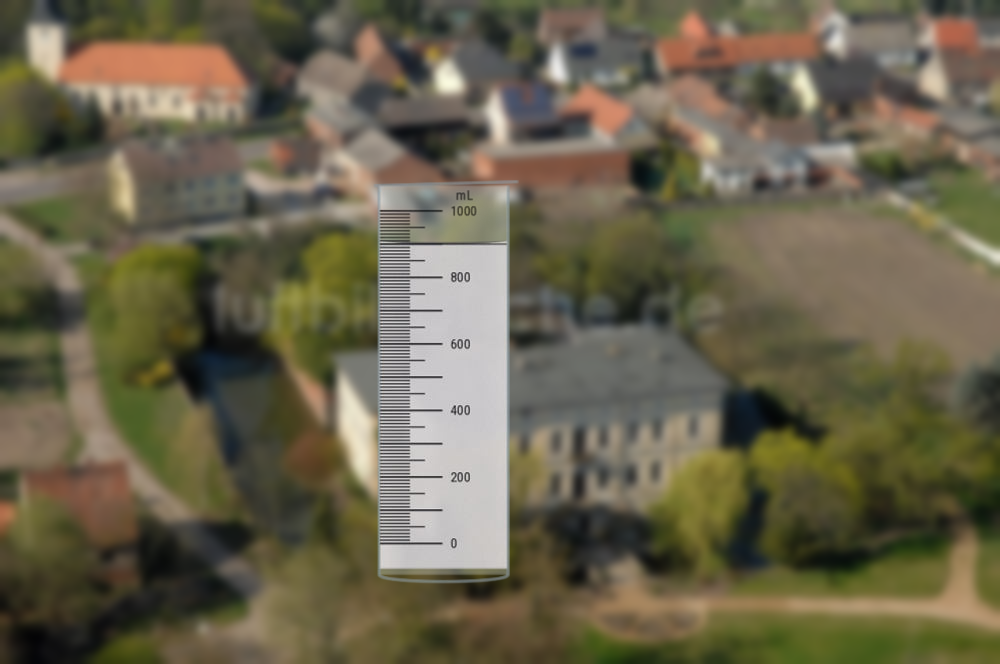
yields 900 mL
